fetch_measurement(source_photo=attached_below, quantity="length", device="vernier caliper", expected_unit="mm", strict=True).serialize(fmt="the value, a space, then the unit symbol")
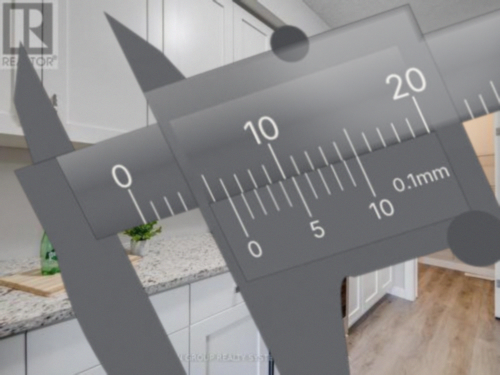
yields 6.0 mm
